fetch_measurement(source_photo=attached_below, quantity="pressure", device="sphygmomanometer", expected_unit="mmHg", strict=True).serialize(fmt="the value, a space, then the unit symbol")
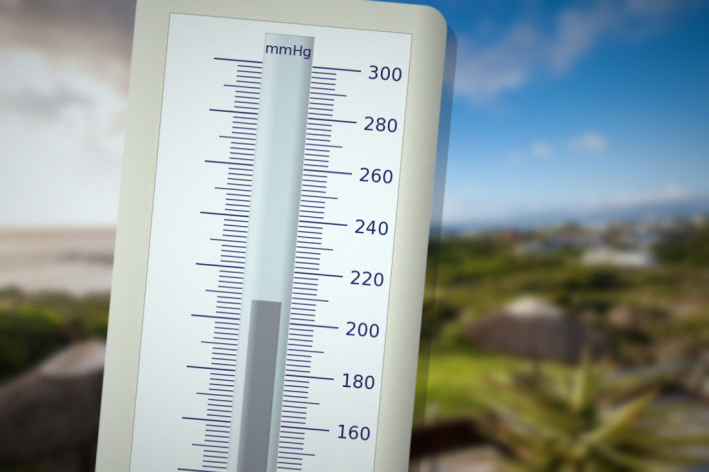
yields 208 mmHg
